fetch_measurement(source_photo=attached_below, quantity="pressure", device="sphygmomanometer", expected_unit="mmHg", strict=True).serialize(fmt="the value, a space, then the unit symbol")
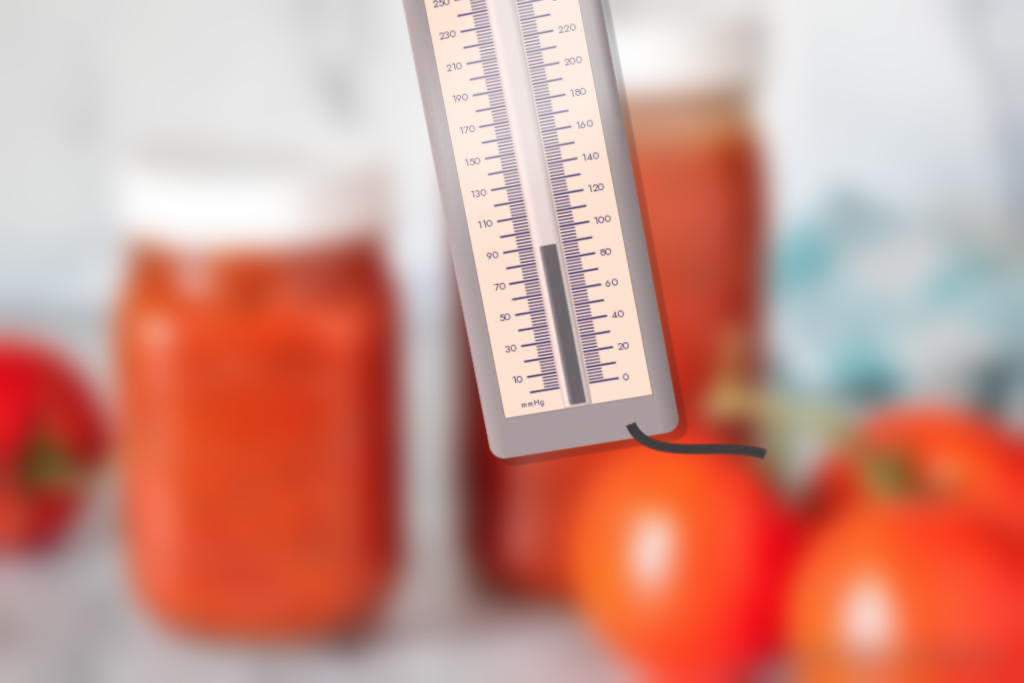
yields 90 mmHg
